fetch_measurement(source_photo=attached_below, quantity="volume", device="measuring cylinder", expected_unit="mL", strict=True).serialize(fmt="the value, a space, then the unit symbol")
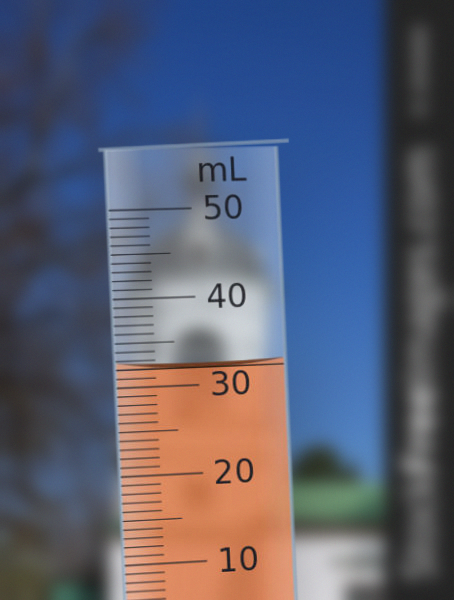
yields 32 mL
